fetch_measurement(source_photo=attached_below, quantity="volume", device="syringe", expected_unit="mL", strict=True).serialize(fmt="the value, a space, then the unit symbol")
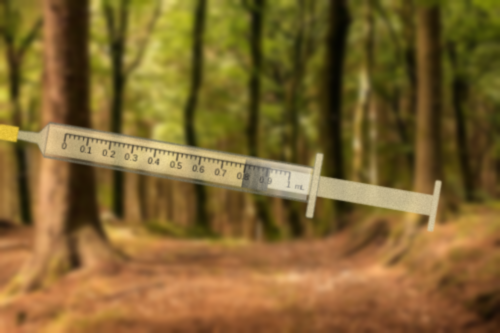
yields 0.8 mL
